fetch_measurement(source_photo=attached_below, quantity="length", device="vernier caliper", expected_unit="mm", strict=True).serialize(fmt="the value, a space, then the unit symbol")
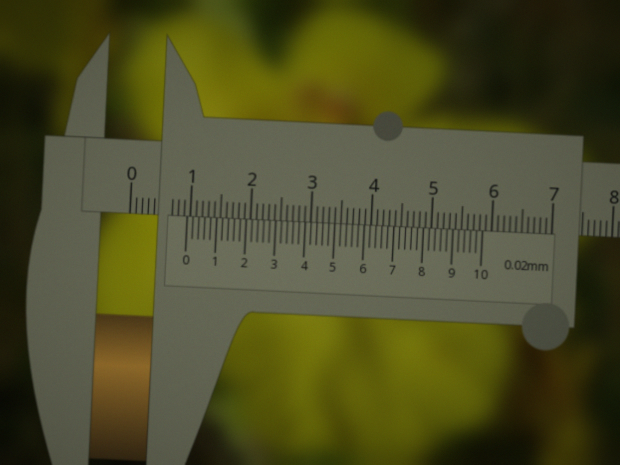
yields 9.5 mm
